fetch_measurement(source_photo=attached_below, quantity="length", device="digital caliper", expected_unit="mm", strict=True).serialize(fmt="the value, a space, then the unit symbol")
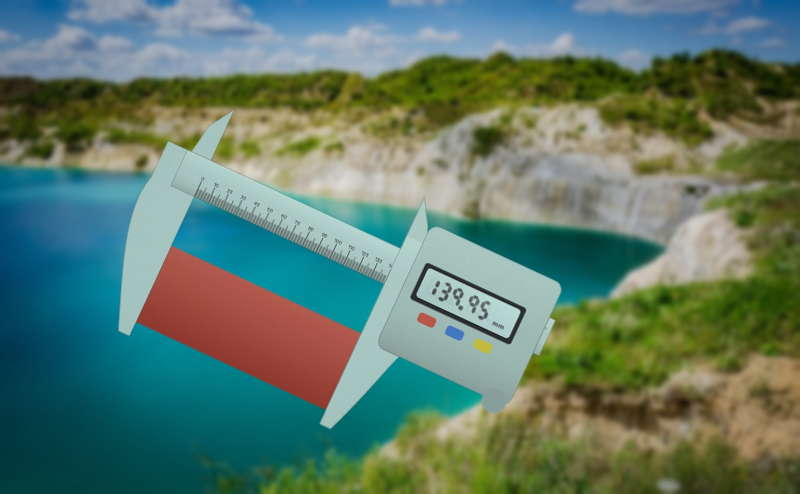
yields 139.95 mm
